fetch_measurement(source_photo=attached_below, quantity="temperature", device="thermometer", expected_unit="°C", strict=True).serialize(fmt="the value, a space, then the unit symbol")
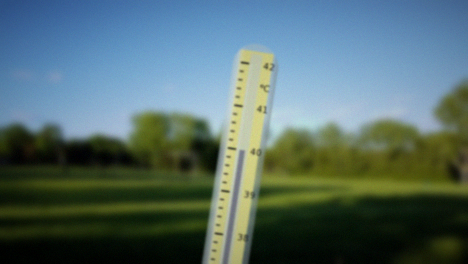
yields 40 °C
